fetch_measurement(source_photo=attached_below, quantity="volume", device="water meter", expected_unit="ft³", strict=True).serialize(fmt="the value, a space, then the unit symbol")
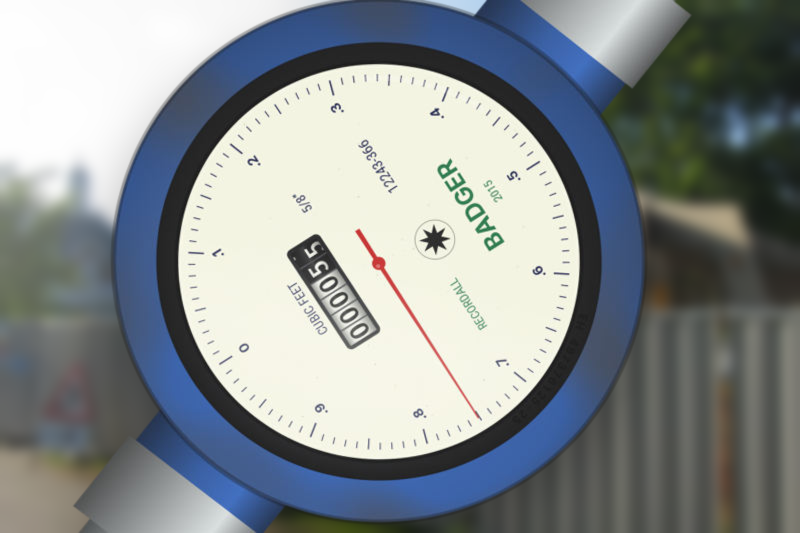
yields 54.75 ft³
